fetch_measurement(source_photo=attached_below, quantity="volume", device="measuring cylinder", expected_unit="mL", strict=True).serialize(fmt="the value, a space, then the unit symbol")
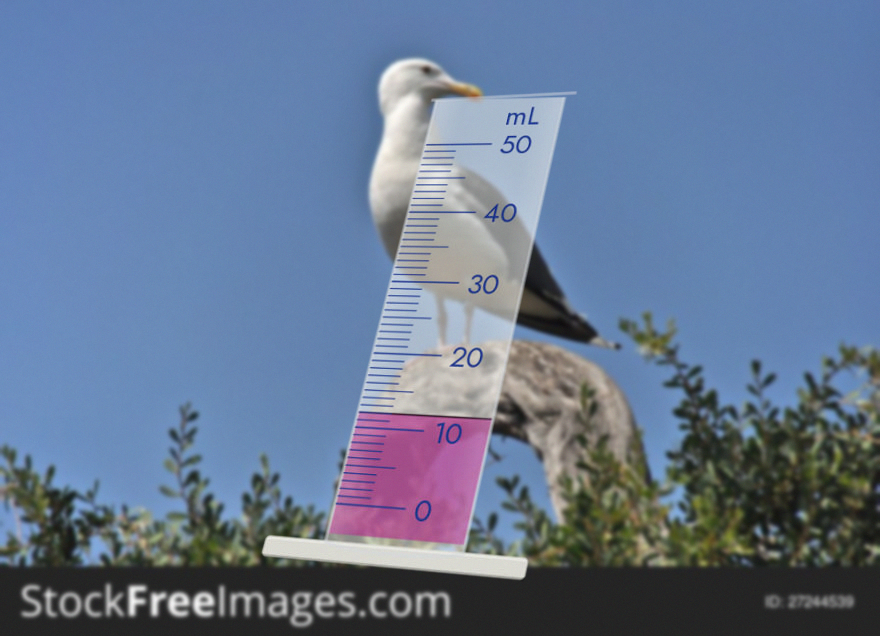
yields 12 mL
